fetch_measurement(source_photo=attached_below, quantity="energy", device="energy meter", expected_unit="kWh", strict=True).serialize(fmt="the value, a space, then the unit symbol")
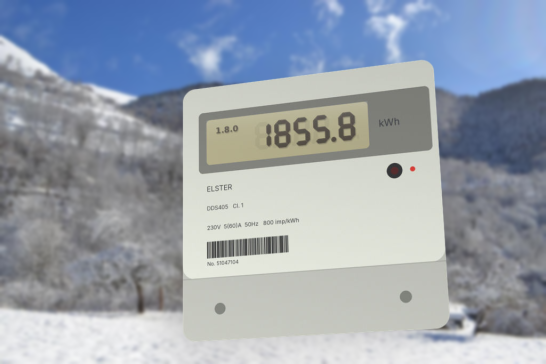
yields 1855.8 kWh
